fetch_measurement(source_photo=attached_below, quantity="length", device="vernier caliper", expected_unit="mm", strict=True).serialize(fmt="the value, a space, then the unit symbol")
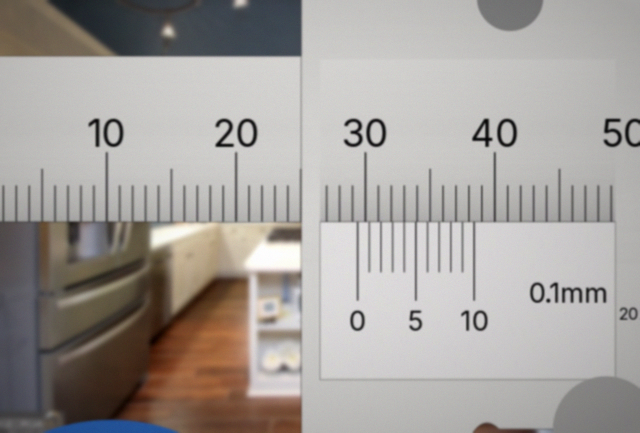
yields 29.4 mm
